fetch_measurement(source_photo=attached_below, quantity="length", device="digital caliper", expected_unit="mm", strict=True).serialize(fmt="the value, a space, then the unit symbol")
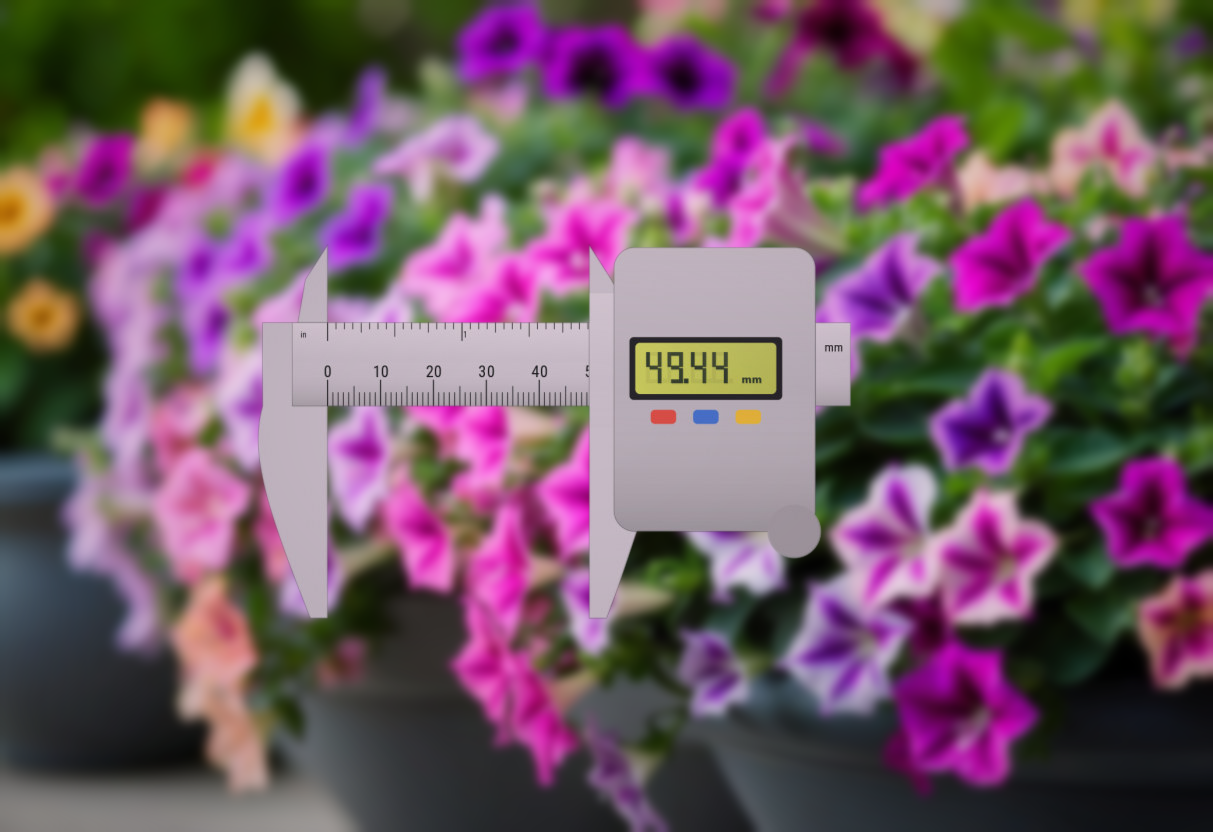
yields 49.44 mm
